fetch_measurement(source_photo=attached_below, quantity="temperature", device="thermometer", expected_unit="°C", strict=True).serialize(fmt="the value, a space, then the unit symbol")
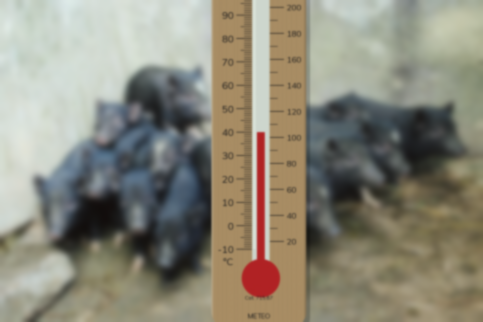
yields 40 °C
